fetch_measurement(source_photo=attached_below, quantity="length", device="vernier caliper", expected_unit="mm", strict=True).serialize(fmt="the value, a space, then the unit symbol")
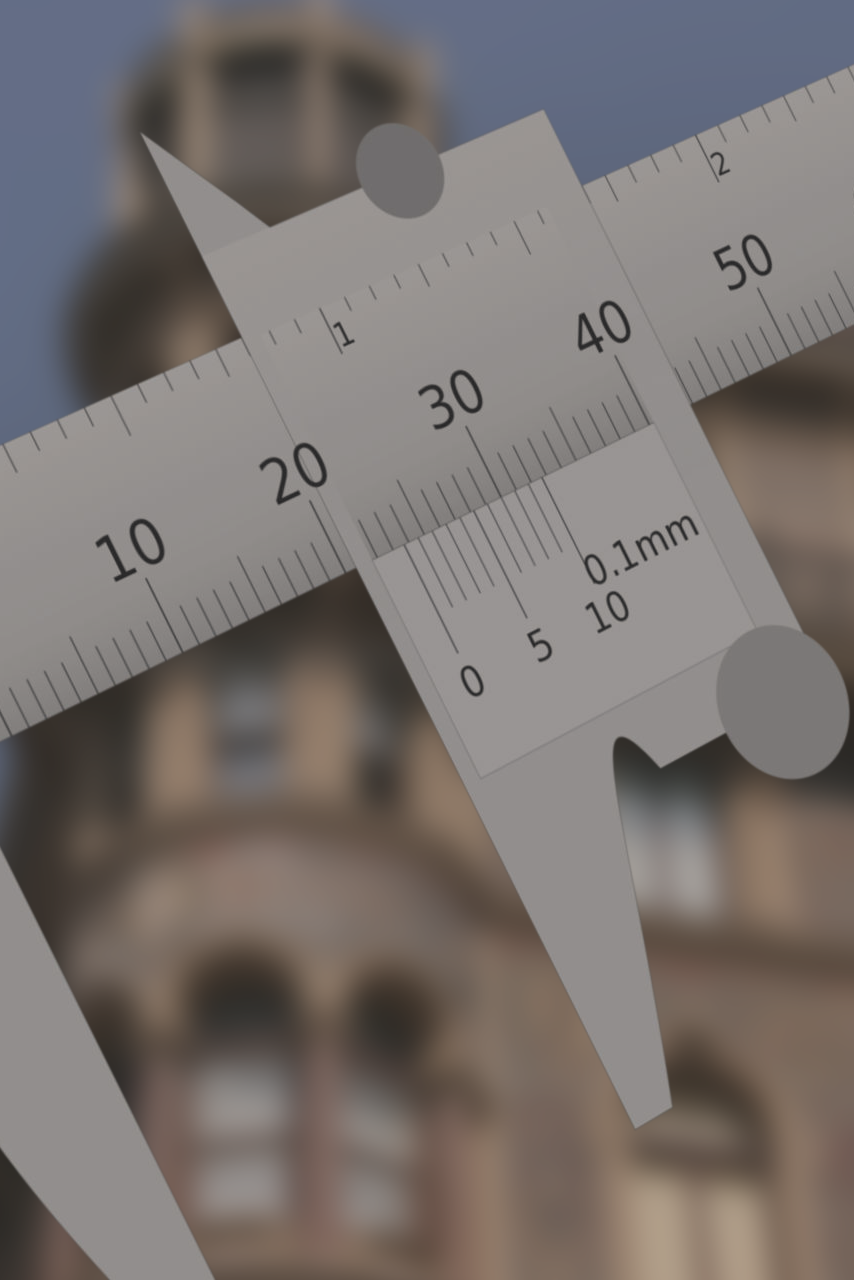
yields 23.7 mm
